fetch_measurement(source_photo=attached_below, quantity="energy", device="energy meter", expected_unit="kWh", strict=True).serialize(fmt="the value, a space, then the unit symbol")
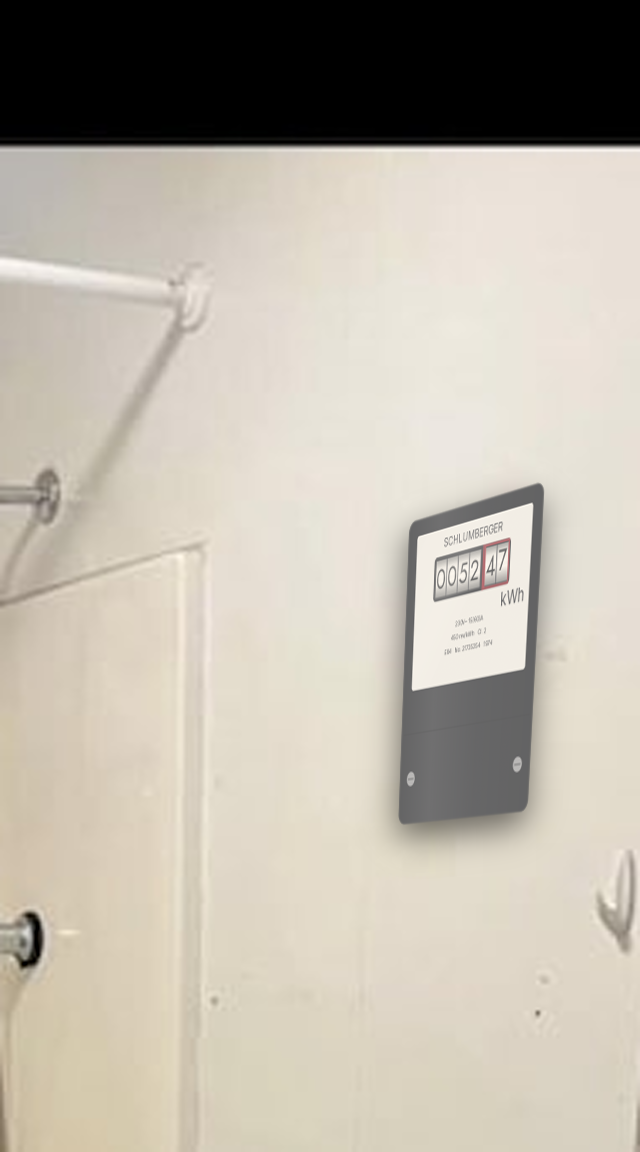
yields 52.47 kWh
